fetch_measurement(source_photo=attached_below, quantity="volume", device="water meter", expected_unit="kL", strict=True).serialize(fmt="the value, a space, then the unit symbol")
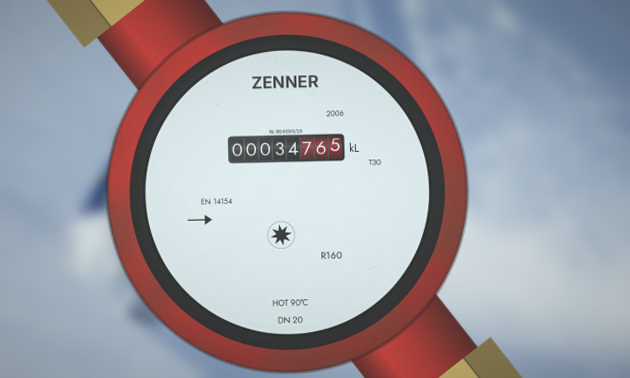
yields 34.765 kL
